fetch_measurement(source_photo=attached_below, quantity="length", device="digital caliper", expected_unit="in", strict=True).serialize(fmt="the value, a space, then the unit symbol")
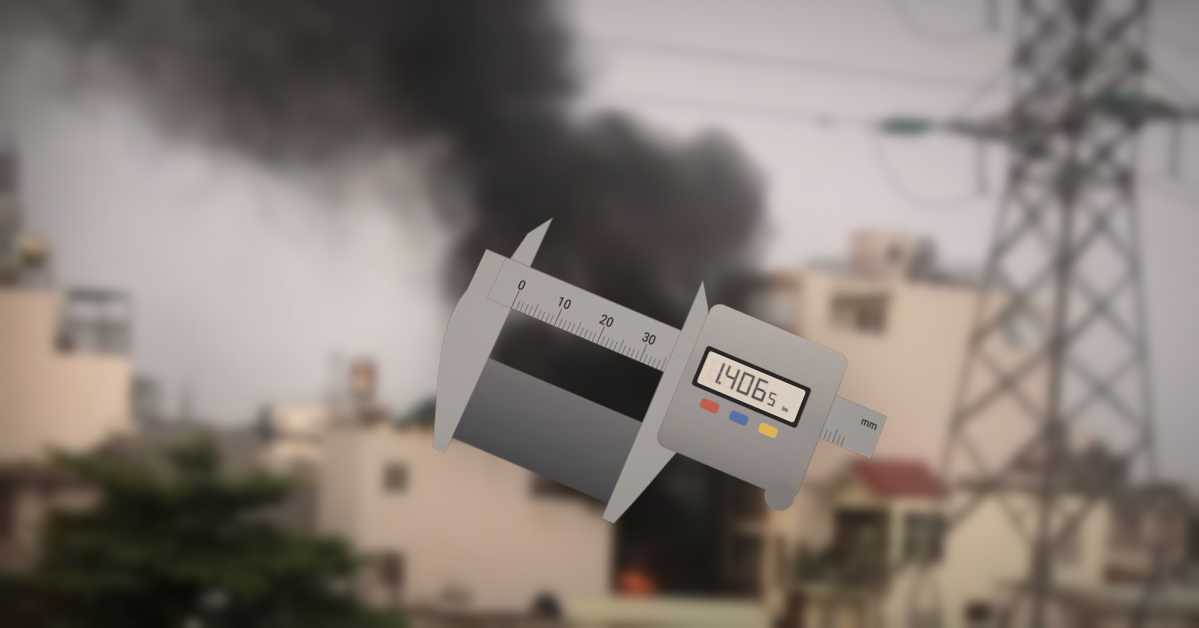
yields 1.4065 in
